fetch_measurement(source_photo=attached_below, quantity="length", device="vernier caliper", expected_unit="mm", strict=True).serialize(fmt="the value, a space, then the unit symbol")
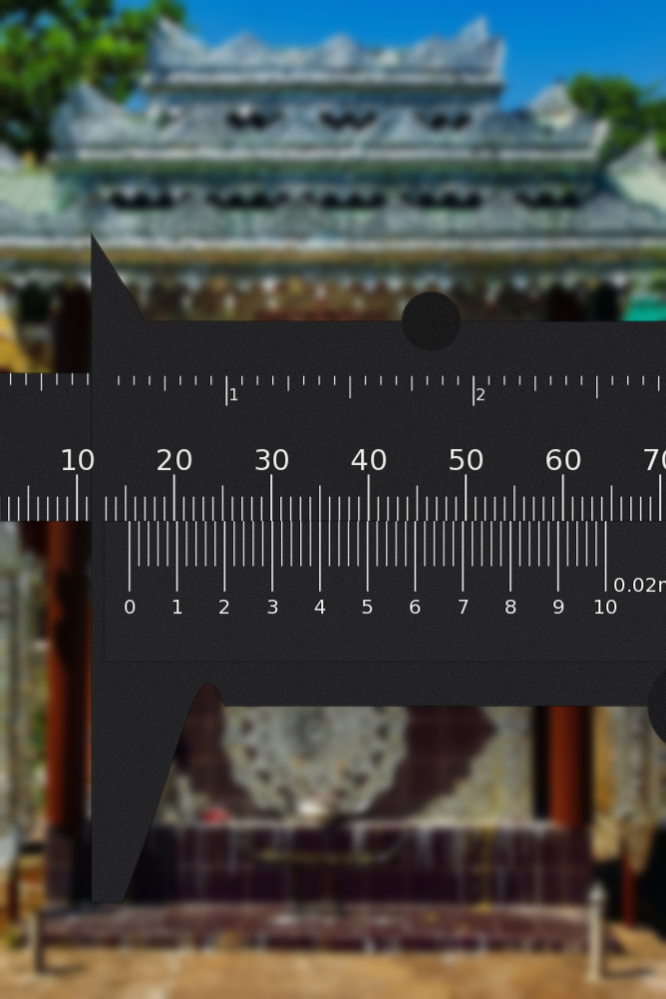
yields 15.4 mm
